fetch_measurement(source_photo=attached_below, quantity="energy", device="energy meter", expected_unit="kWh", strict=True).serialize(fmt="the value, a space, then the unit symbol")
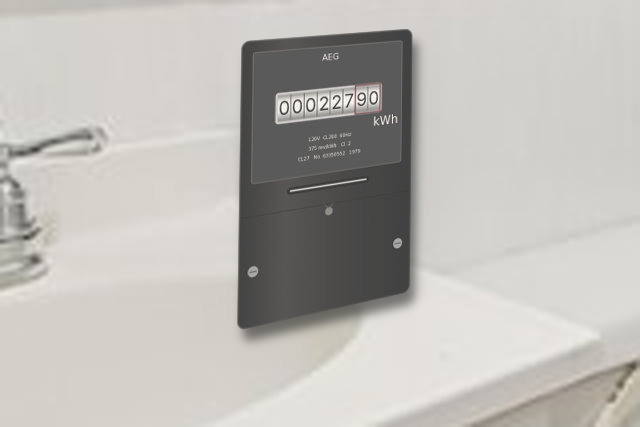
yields 227.90 kWh
